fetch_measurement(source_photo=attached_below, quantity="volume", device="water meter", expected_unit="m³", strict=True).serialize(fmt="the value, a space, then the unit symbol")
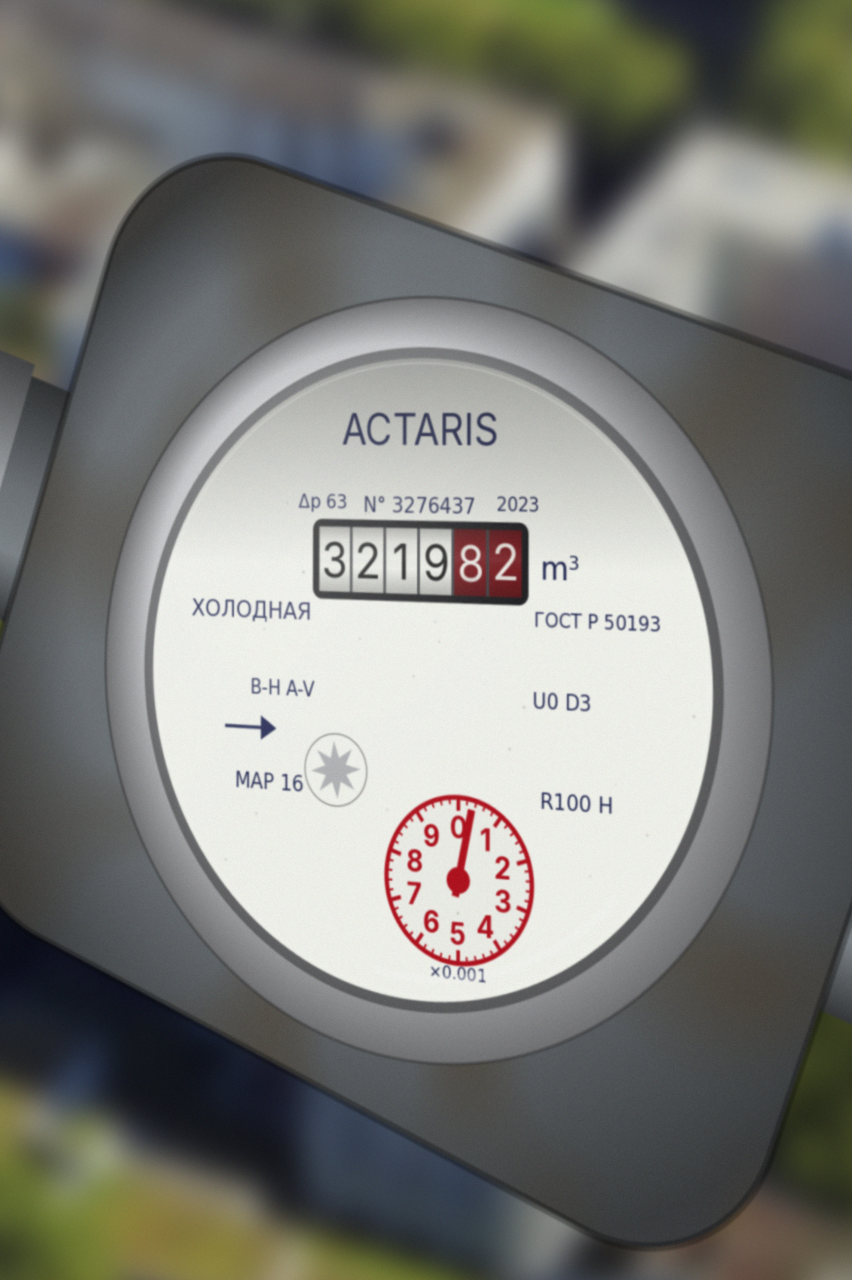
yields 3219.820 m³
